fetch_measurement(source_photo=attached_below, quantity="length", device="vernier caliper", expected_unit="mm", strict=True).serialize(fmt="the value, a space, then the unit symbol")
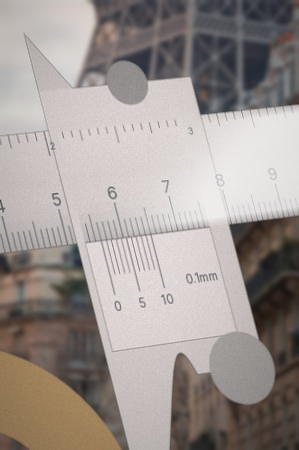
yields 56.0 mm
